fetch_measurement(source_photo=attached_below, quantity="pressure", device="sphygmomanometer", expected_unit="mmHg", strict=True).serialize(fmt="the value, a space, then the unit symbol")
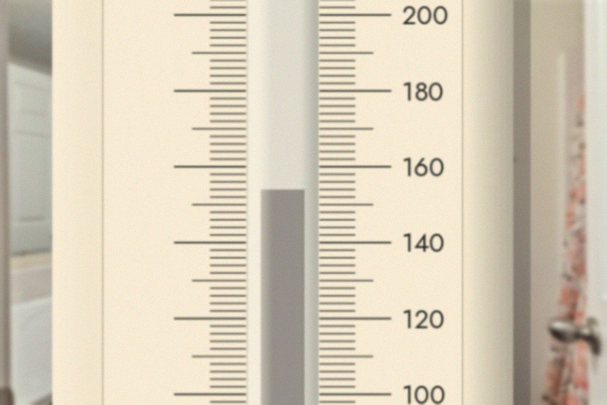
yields 154 mmHg
